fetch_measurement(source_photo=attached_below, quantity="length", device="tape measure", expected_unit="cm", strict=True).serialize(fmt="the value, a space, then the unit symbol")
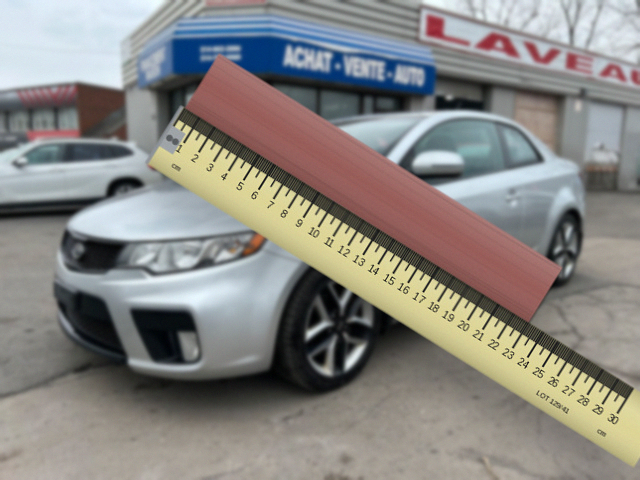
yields 23 cm
